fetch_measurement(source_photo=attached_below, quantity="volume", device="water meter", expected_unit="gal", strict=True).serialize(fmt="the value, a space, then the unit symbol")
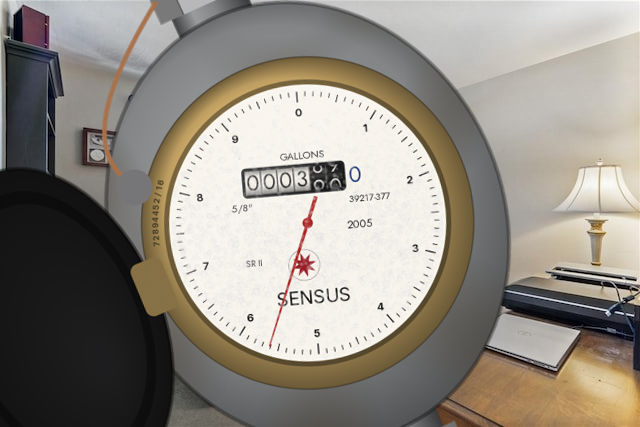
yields 3895.6 gal
